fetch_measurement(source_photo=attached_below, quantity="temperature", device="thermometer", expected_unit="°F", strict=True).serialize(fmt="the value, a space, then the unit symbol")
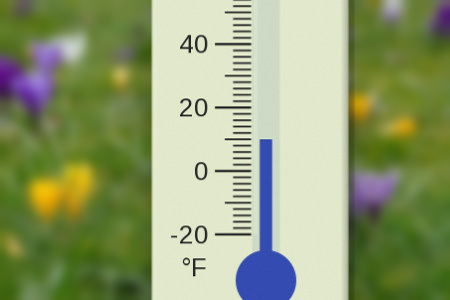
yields 10 °F
